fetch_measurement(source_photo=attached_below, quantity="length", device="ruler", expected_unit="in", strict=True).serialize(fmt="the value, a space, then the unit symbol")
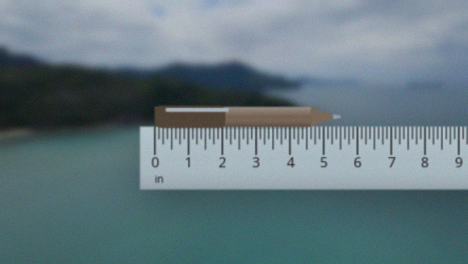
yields 5.5 in
